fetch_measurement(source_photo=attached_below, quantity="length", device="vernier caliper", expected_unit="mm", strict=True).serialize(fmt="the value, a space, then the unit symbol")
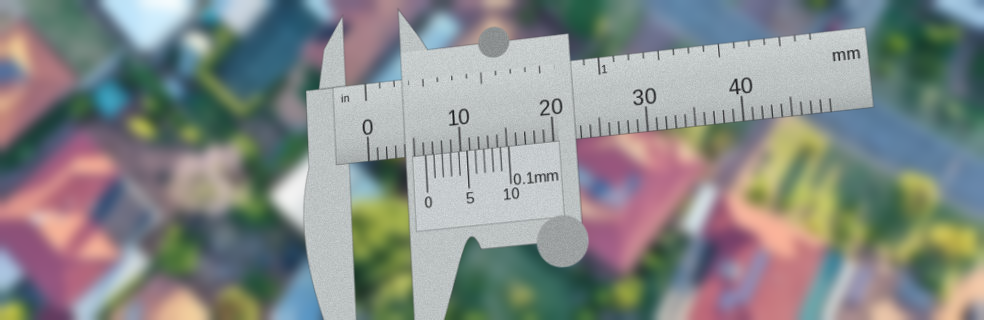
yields 6.2 mm
